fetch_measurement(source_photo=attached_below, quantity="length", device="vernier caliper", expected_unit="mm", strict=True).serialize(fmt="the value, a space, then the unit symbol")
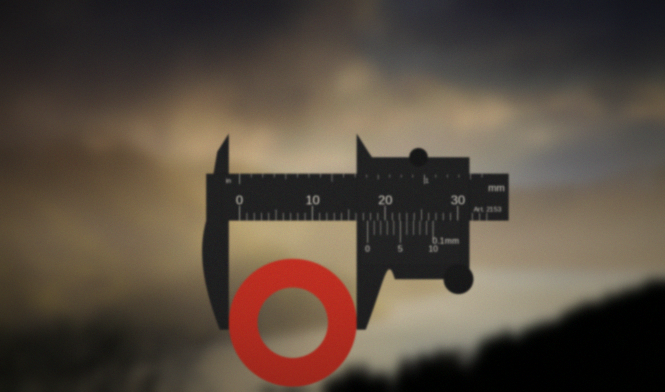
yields 17.6 mm
